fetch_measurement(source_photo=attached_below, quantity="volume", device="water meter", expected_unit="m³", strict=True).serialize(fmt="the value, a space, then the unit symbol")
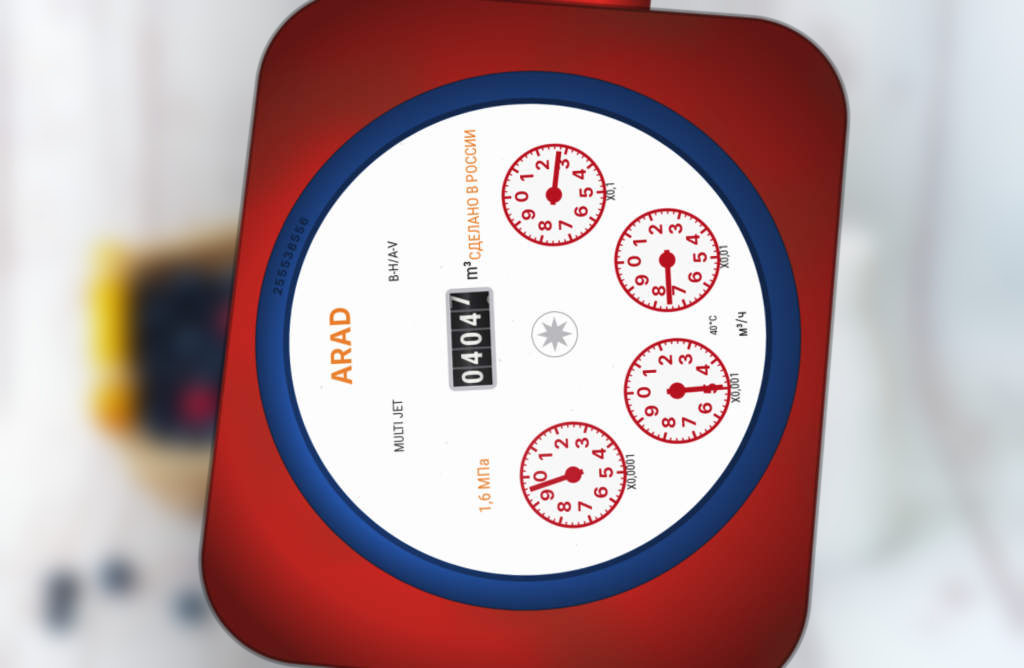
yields 4047.2749 m³
